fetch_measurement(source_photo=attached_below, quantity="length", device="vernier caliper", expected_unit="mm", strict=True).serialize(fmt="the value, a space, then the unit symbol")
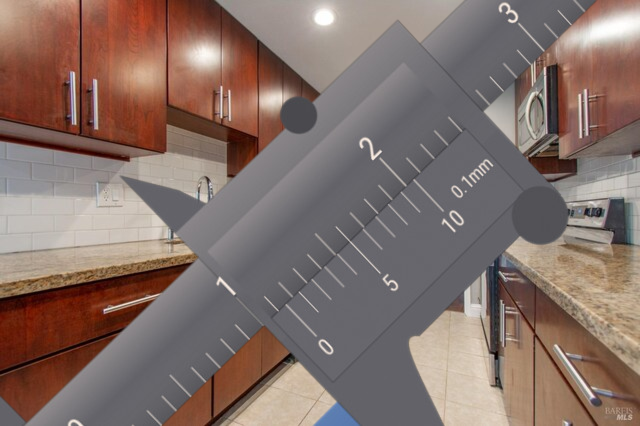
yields 11.5 mm
